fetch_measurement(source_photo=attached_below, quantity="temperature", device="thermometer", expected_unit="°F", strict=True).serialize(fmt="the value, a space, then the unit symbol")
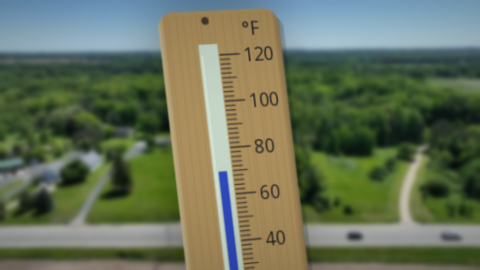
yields 70 °F
